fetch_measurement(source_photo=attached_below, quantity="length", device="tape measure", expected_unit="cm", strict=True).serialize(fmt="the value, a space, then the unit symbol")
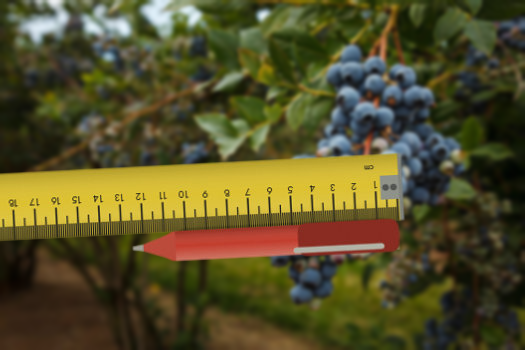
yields 12.5 cm
